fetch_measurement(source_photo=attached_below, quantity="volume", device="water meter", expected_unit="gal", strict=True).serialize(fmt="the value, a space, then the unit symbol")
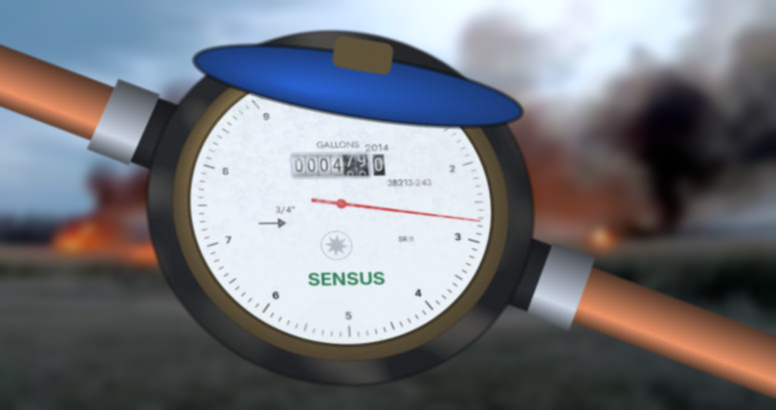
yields 4792.7 gal
